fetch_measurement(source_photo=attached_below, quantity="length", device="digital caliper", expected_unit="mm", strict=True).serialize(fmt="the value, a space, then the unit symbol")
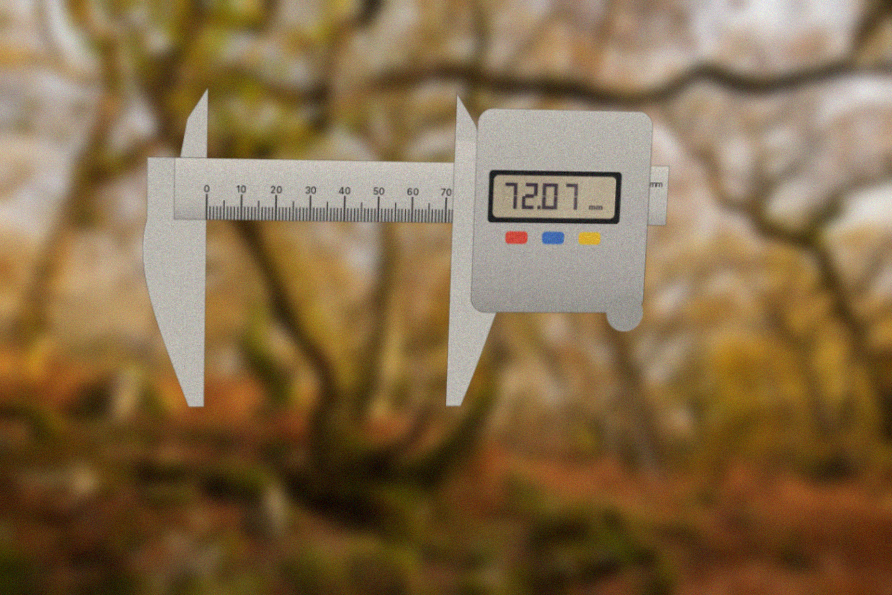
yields 72.07 mm
